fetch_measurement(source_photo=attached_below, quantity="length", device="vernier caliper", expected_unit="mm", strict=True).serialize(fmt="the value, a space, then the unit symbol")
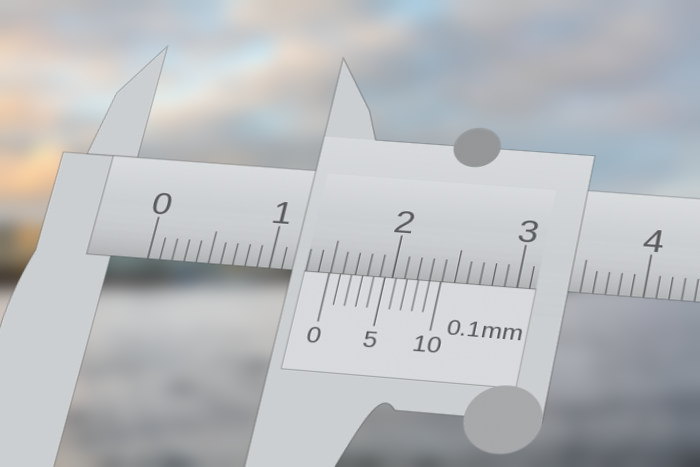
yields 14.9 mm
